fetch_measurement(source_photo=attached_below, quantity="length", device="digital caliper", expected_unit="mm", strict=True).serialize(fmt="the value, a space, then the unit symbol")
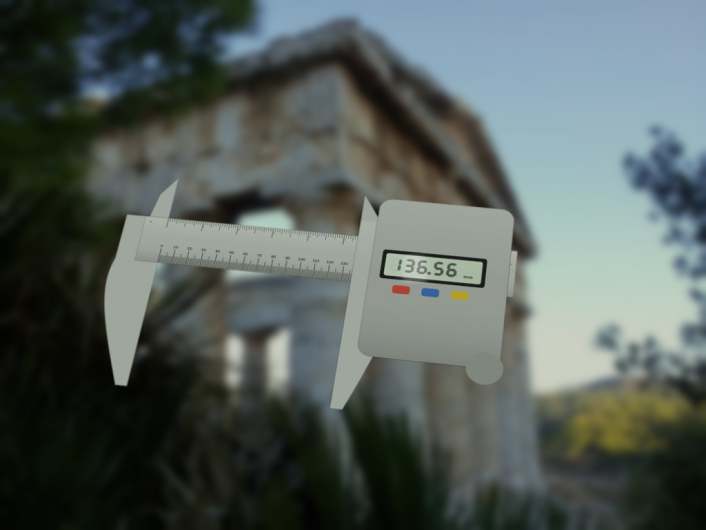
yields 136.56 mm
